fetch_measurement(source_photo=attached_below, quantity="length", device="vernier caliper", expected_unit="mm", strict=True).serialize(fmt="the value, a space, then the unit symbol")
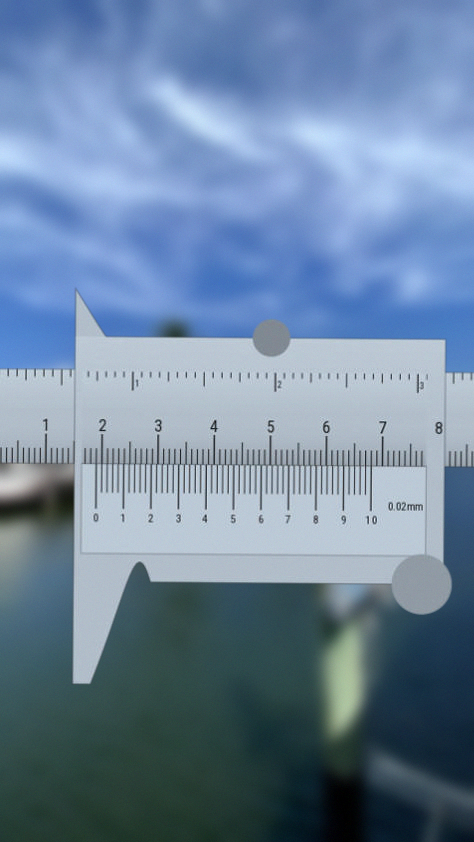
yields 19.0 mm
